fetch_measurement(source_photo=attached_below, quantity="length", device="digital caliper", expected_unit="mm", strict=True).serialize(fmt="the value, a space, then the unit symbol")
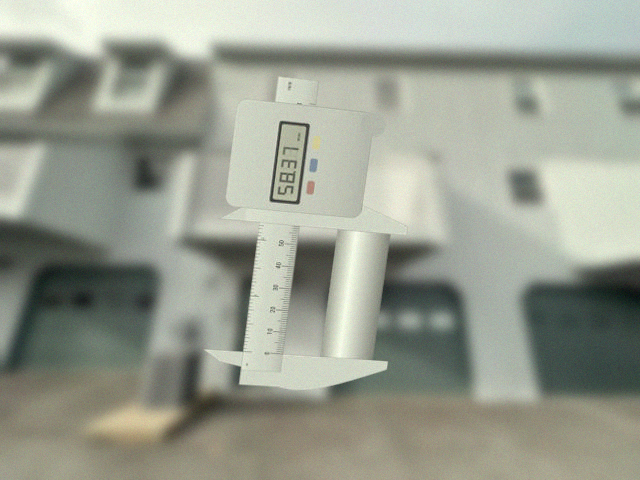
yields 58.37 mm
